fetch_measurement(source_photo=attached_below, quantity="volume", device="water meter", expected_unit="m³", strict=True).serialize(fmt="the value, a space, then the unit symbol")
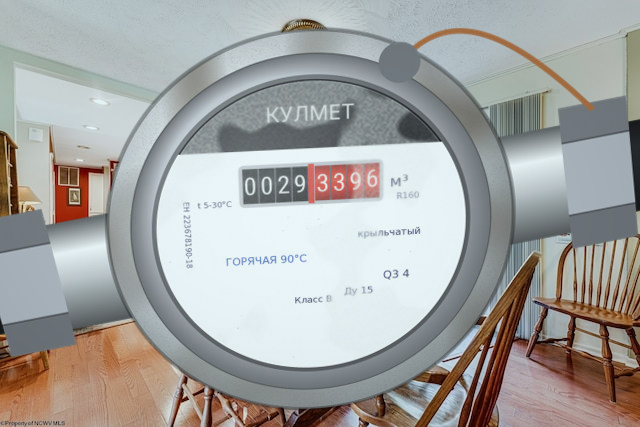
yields 29.3396 m³
